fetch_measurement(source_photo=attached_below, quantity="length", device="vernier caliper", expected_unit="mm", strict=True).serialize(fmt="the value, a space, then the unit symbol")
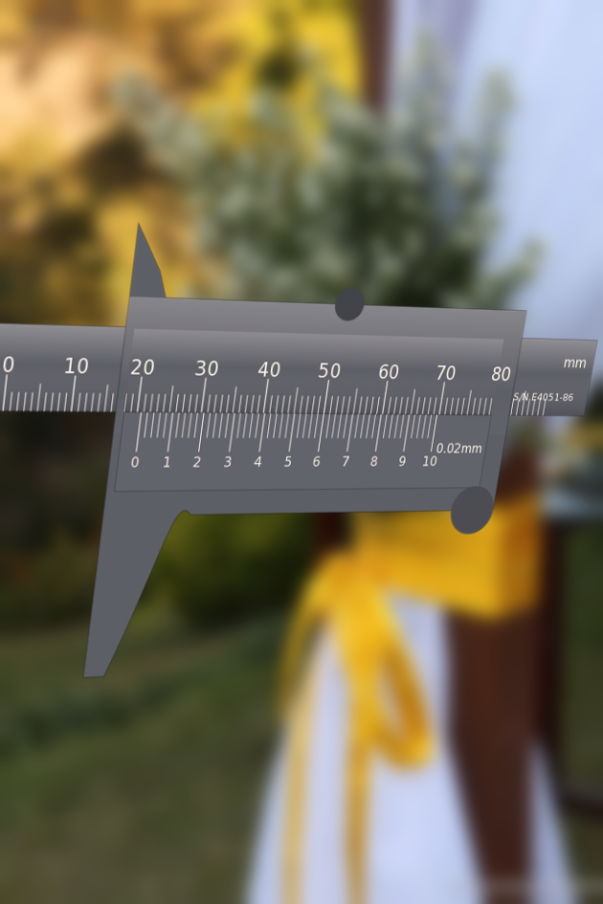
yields 20.6 mm
